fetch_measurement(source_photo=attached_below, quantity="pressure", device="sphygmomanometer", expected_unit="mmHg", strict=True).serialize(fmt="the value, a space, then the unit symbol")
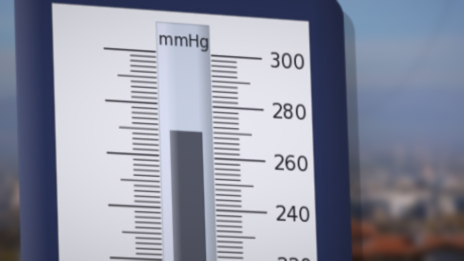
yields 270 mmHg
